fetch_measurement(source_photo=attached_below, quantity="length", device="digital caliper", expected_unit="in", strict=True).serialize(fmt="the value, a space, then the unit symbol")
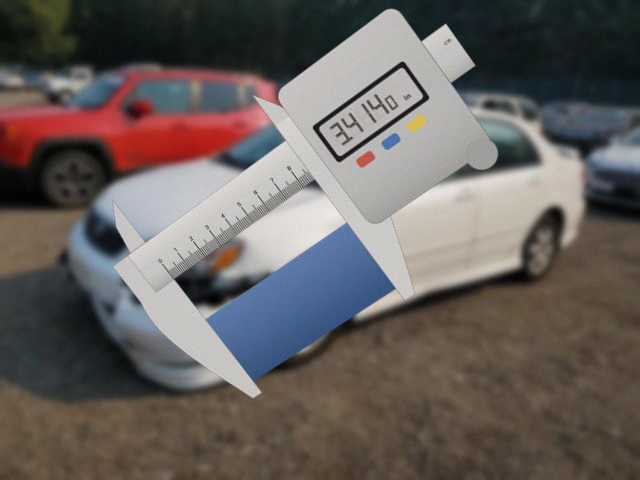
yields 3.4140 in
